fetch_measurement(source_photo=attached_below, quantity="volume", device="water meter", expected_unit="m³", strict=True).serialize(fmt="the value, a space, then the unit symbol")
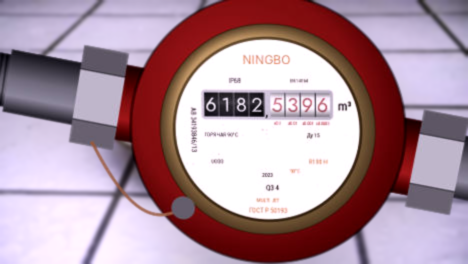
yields 6182.5396 m³
